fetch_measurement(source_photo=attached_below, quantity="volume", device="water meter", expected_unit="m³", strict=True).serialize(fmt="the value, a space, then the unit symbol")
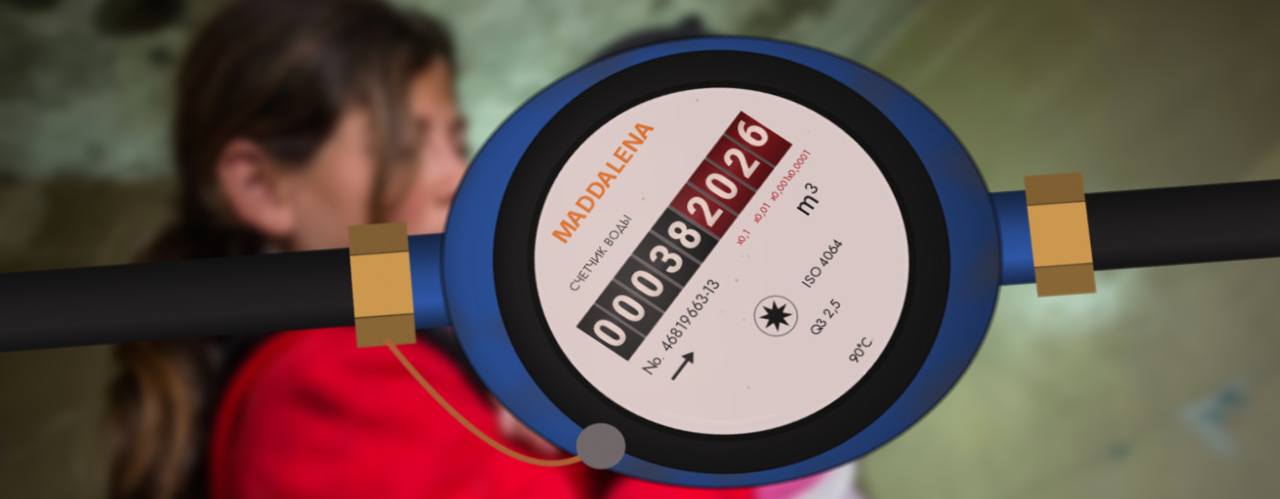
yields 38.2026 m³
